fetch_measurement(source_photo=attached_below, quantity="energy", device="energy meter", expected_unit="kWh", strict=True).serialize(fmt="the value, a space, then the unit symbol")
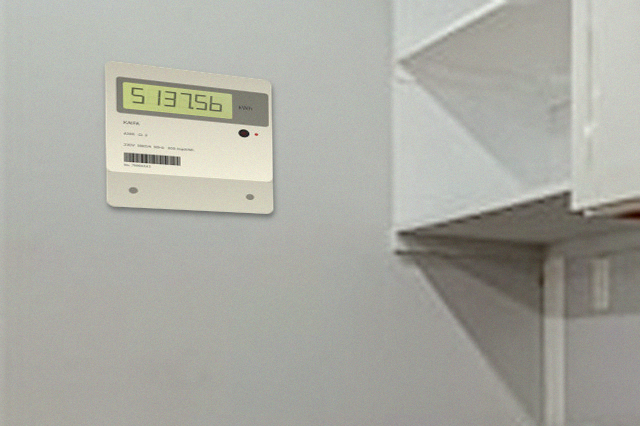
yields 5137.56 kWh
